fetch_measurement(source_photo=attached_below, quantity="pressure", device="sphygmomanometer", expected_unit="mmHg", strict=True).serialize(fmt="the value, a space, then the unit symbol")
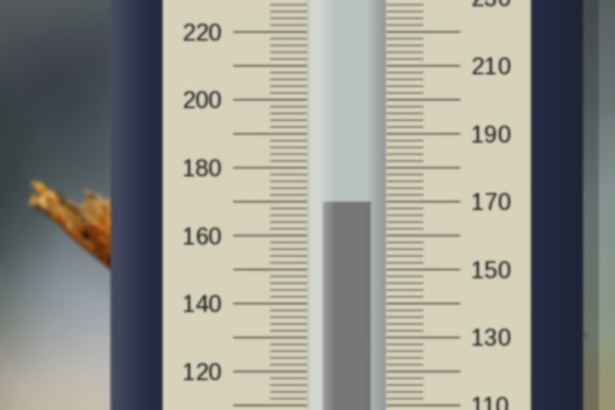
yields 170 mmHg
